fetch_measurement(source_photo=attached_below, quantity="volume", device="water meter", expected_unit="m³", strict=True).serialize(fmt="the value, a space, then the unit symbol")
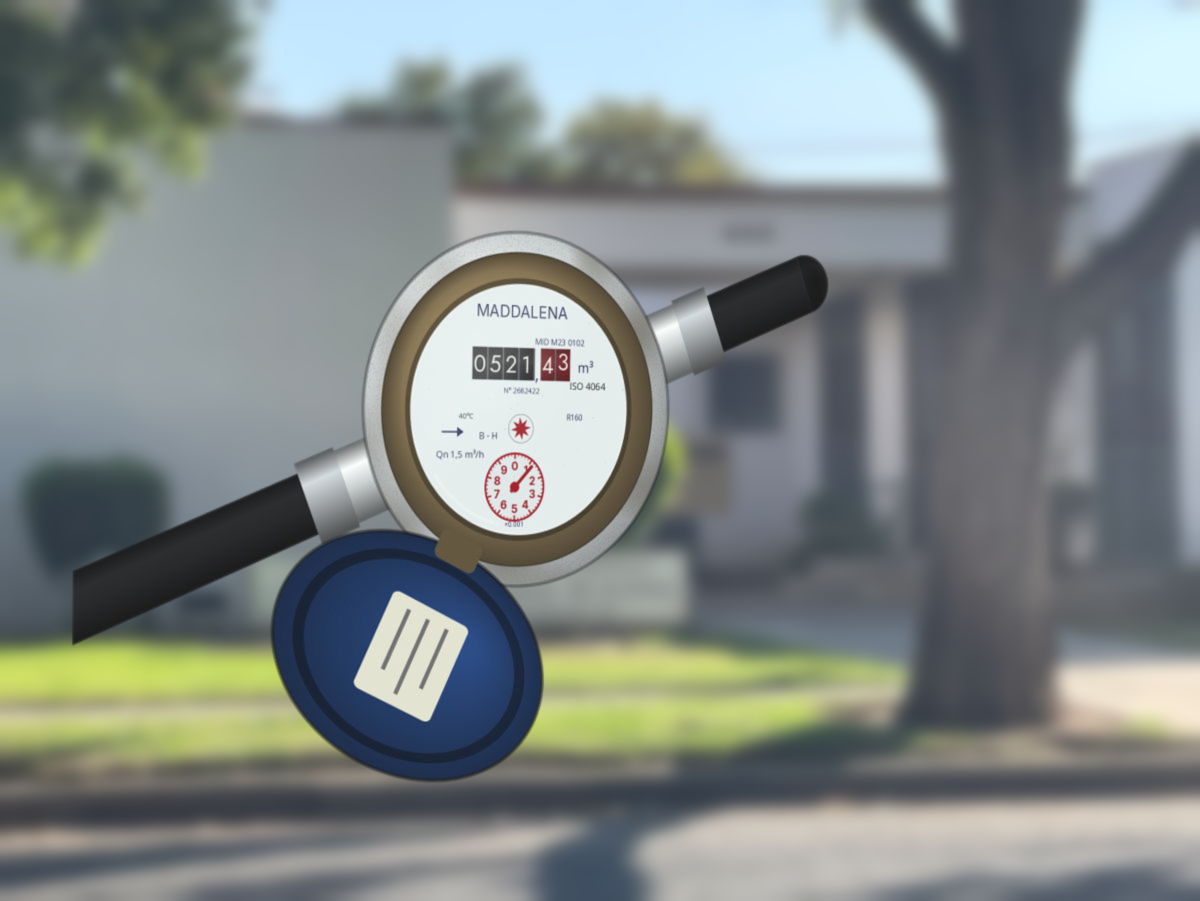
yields 521.431 m³
